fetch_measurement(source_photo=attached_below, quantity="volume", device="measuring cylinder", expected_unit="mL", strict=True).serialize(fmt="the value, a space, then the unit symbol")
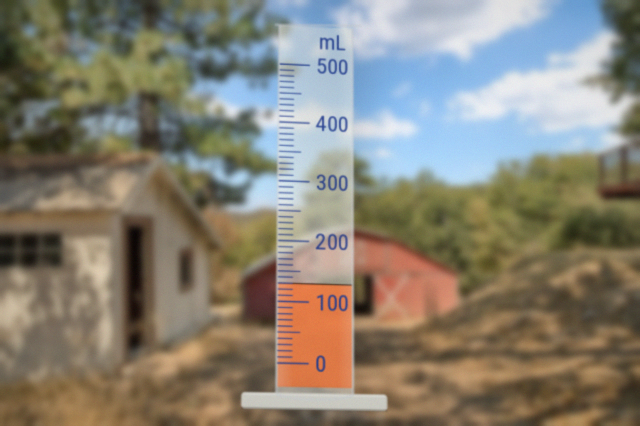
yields 130 mL
